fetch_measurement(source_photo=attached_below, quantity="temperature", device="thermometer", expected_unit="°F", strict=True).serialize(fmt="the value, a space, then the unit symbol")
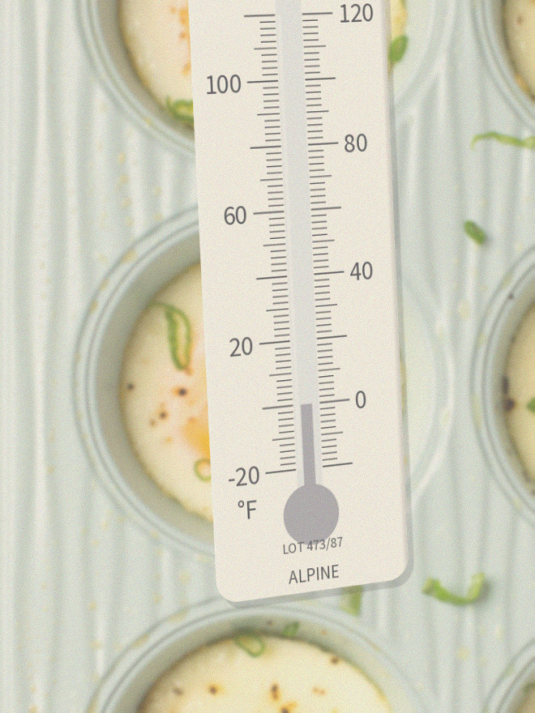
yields 0 °F
